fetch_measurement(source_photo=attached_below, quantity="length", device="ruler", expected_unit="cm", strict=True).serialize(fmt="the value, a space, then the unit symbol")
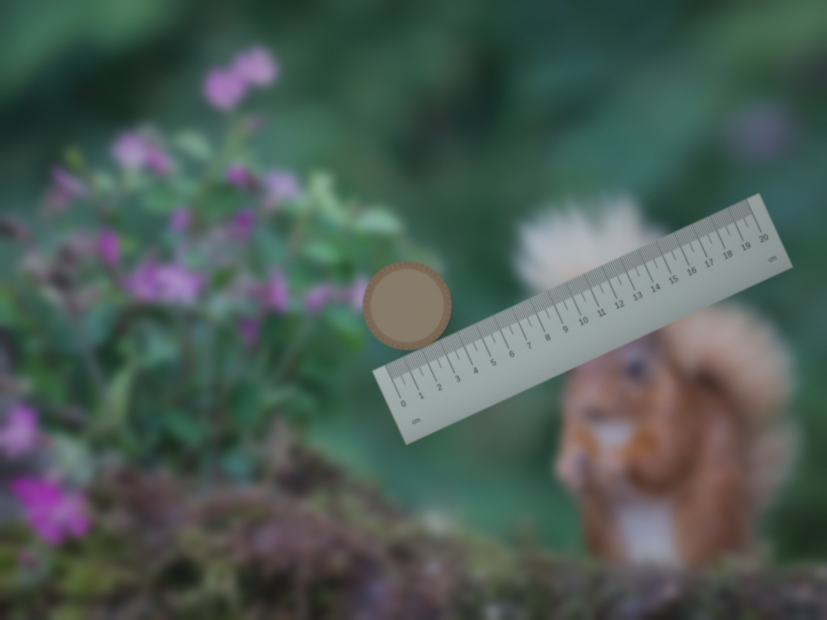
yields 4.5 cm
